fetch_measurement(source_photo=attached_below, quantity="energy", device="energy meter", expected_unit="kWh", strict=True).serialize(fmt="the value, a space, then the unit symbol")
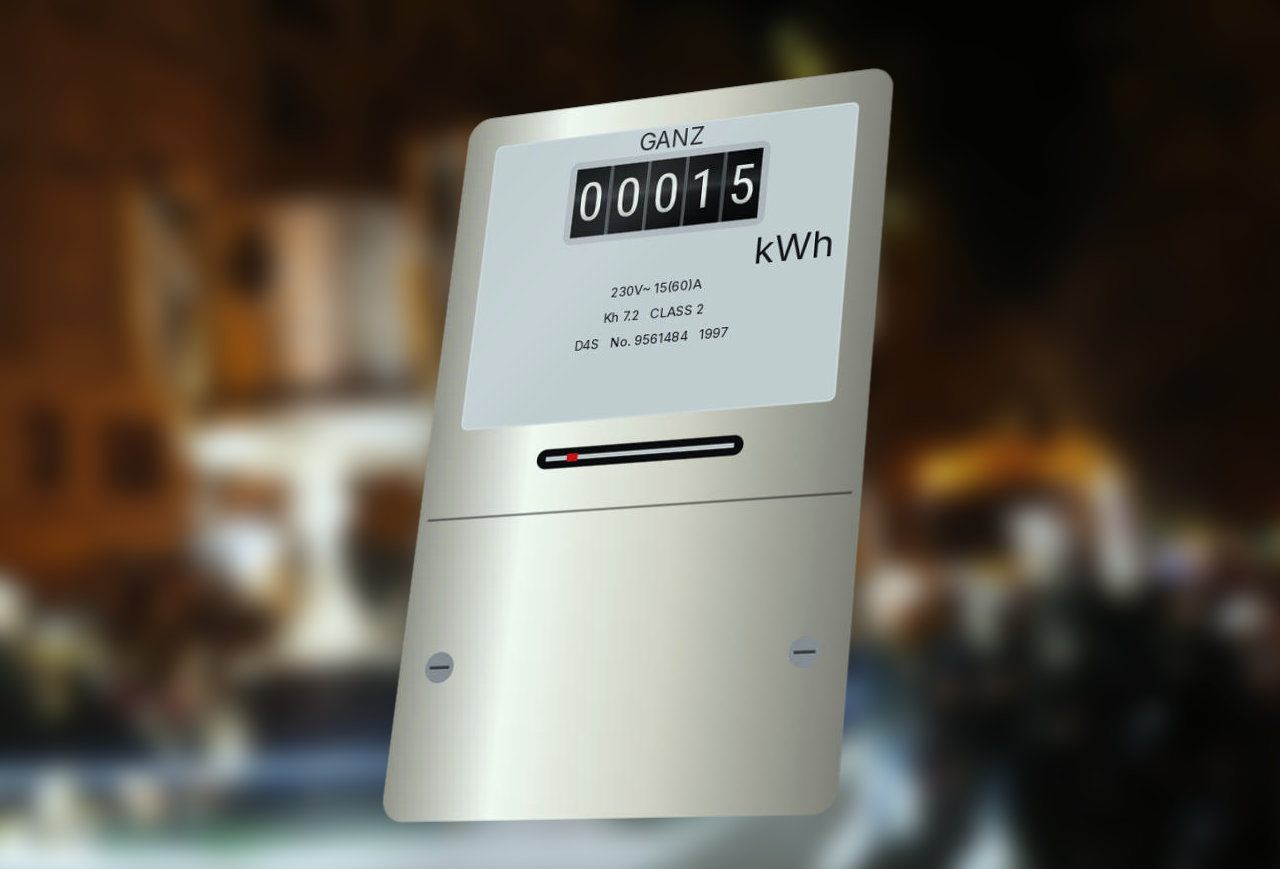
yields 15 kWh
